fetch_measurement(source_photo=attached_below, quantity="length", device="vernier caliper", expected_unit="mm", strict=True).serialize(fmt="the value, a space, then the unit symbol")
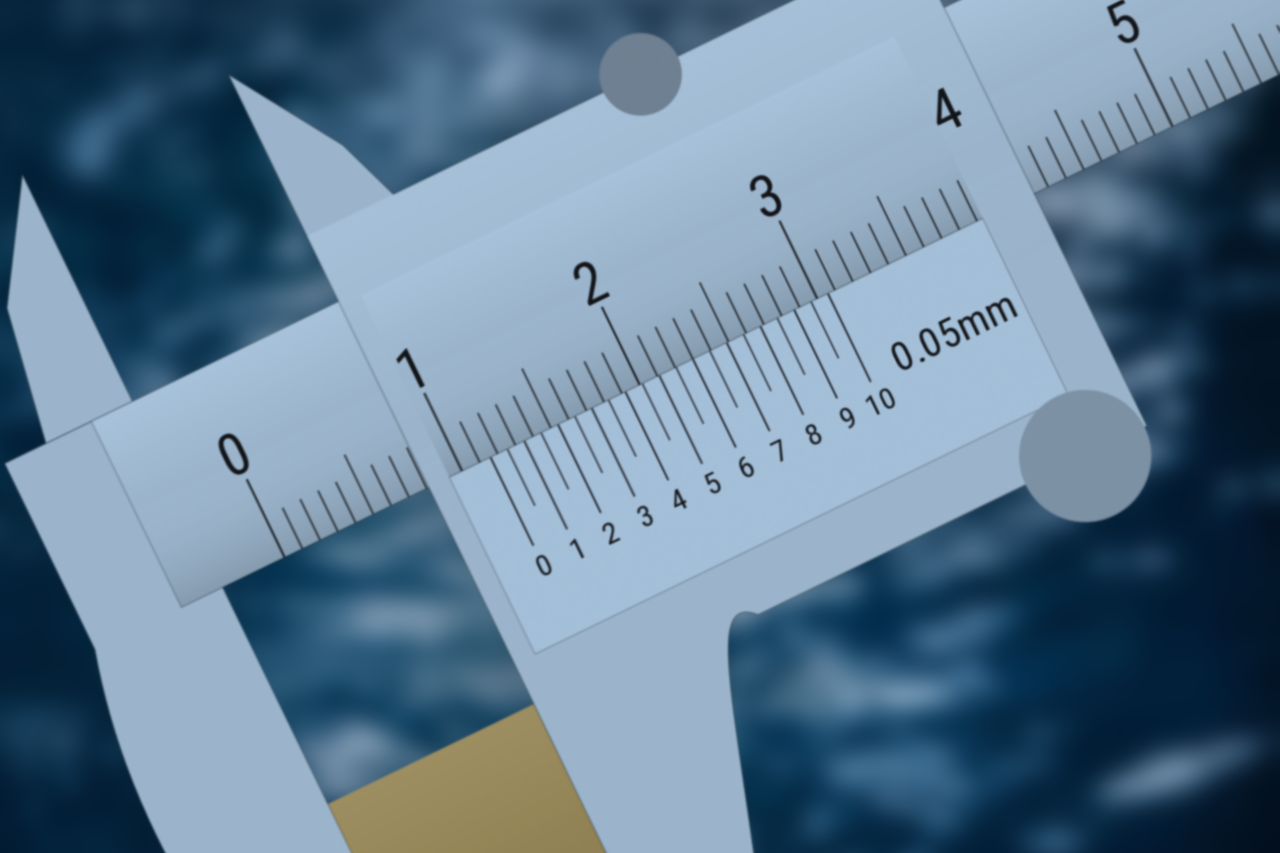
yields 11.6 mm
